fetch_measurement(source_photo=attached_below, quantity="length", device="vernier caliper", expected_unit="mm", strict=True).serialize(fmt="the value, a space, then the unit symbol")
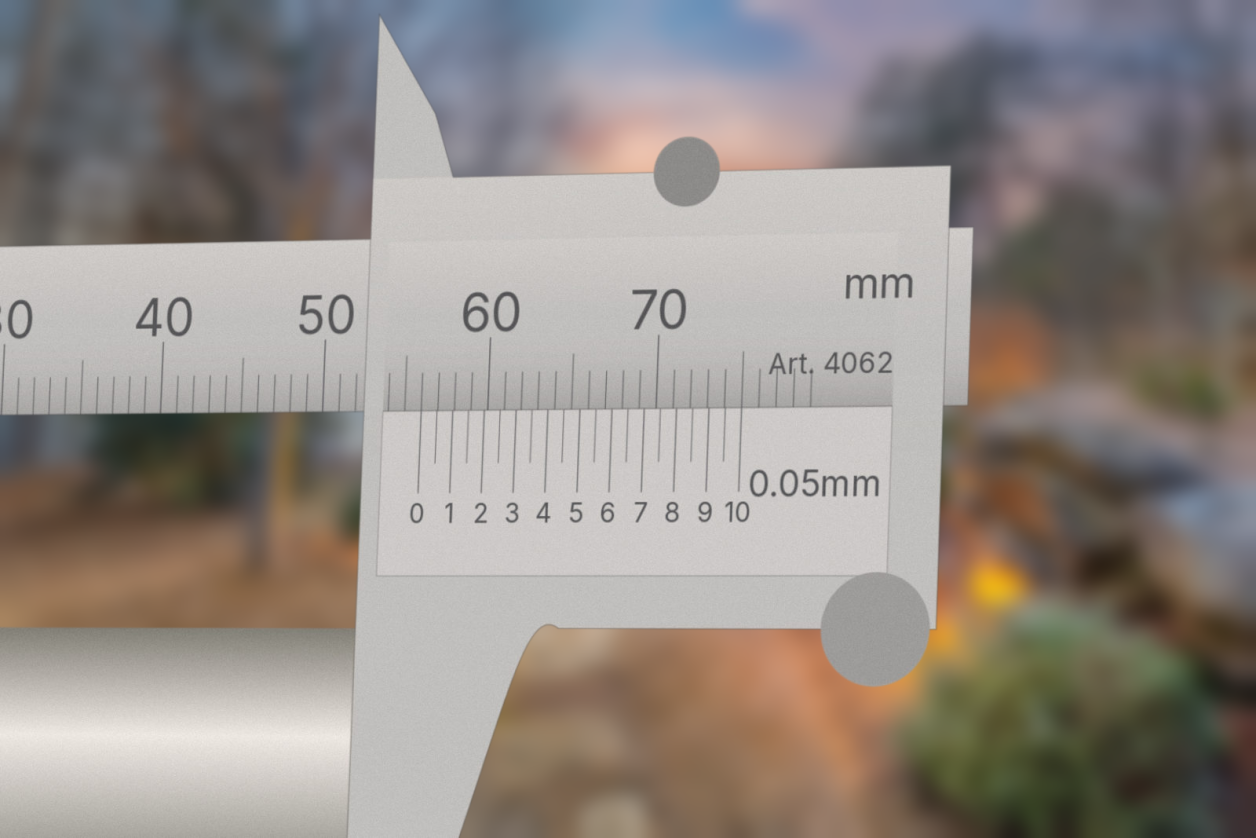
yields 56.0 mm
